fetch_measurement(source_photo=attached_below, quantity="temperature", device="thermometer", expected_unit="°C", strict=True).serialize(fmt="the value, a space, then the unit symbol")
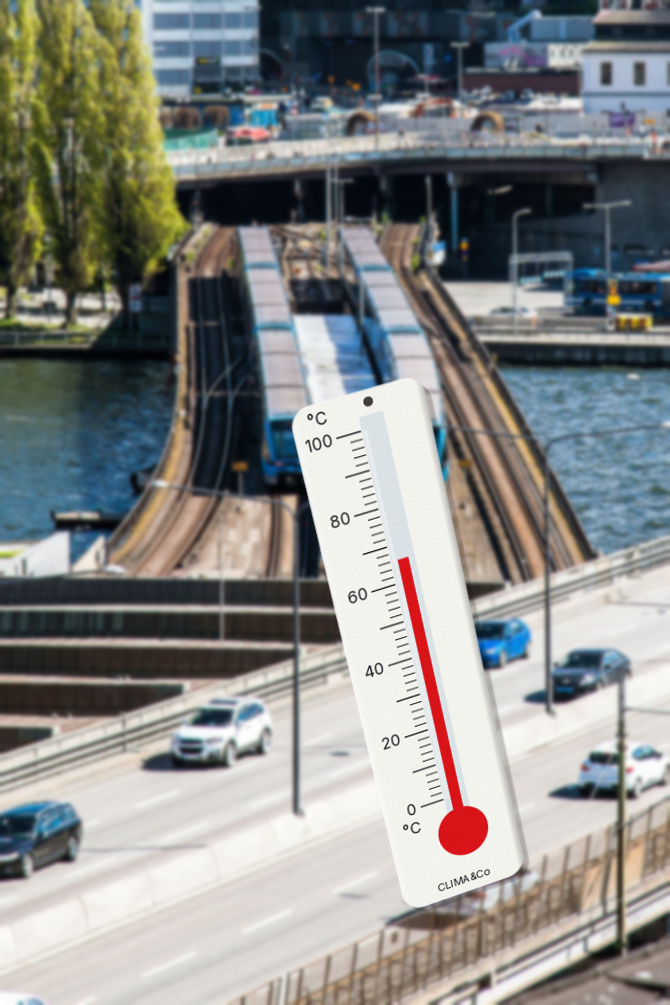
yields 66 °C
